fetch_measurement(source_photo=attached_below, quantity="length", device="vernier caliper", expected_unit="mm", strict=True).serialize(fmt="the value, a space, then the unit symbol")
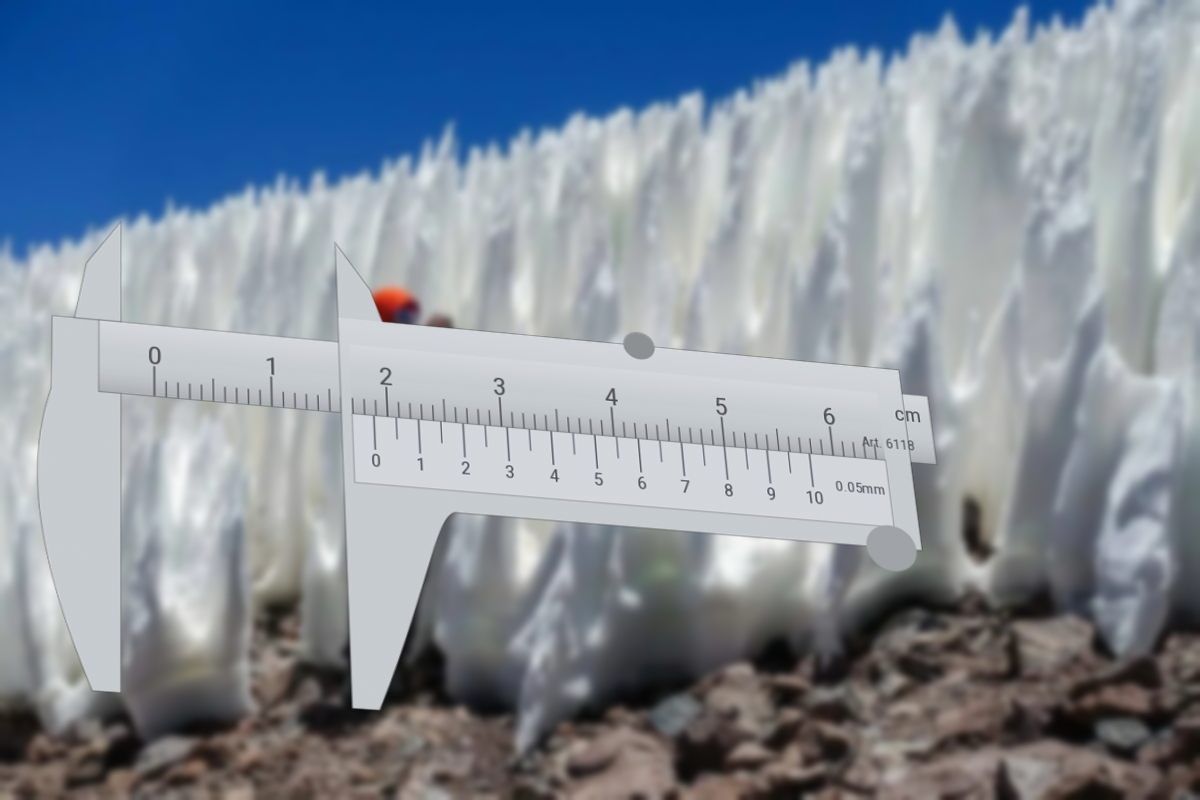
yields 18.8 mm
